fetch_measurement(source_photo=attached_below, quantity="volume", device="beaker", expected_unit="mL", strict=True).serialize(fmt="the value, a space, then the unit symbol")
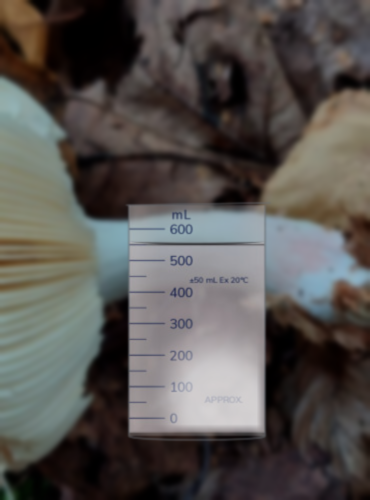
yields 550 mL
